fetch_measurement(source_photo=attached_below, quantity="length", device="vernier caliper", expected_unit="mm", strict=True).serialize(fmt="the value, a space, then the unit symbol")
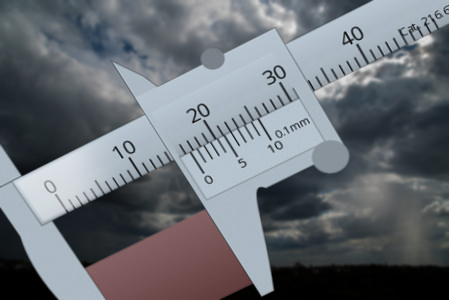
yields 16.6 mm
